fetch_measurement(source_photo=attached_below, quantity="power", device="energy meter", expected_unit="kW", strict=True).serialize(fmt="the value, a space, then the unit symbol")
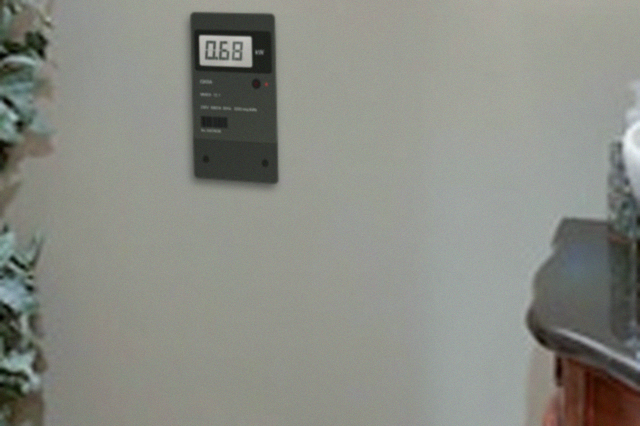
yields 0.68 kW
